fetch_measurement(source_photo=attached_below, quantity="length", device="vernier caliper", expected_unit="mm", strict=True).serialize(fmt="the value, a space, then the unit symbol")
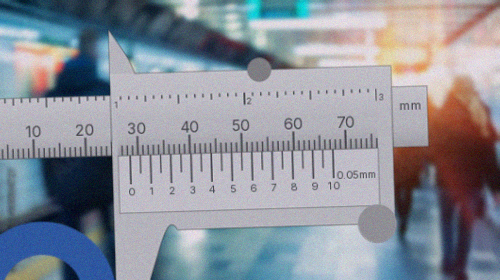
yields 28.5 mm
